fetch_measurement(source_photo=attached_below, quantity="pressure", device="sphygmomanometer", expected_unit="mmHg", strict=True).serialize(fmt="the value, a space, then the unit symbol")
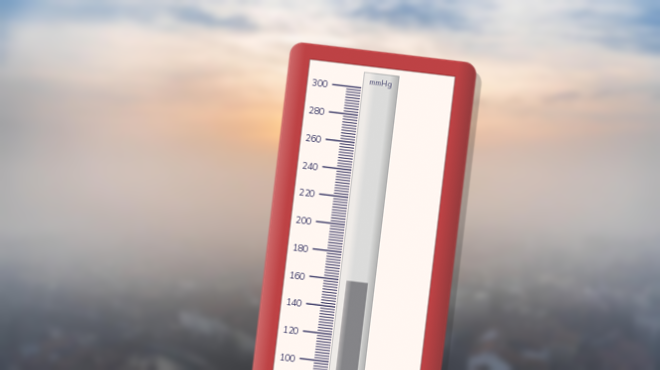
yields 160 mmHg
